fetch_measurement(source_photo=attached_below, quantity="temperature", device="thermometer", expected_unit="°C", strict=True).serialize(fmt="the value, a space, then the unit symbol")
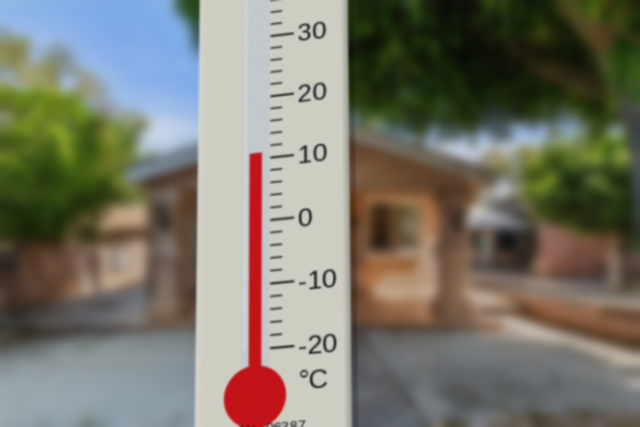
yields 11 °C
